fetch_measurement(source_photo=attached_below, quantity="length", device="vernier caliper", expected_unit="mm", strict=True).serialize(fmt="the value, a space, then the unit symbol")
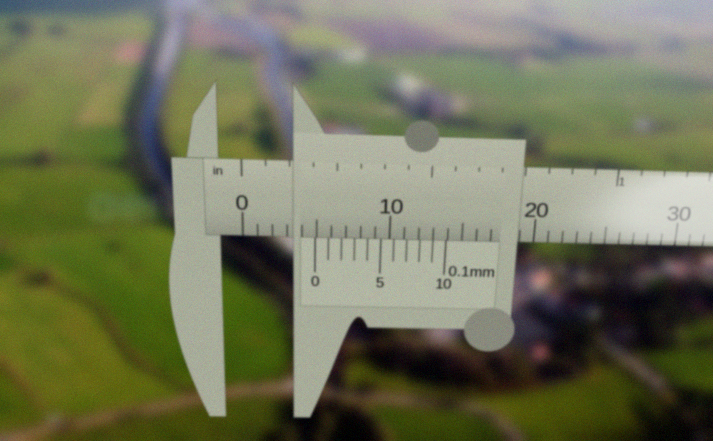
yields 4.9 mm
